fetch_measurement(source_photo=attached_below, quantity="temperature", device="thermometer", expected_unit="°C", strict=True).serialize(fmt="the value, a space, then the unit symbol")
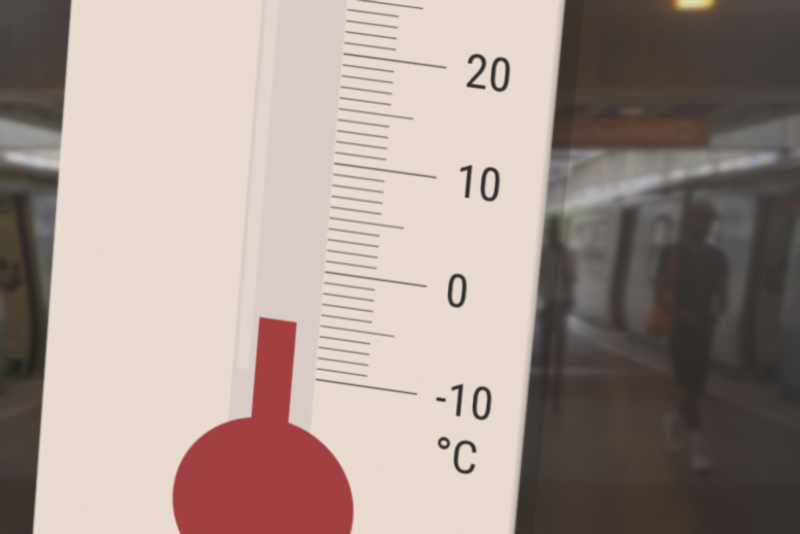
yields -5 °C
